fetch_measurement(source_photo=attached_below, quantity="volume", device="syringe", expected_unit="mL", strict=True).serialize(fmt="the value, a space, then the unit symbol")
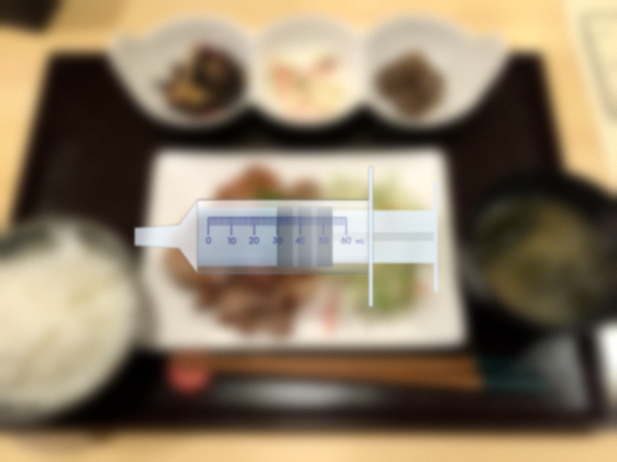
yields 30 mL
